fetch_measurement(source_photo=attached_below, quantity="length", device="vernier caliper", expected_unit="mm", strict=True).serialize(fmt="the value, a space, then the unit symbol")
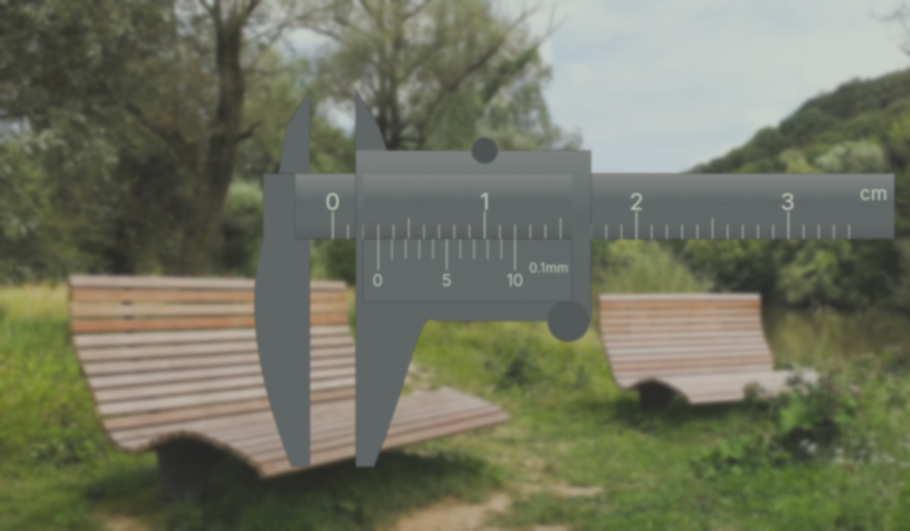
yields 3.0 mm
